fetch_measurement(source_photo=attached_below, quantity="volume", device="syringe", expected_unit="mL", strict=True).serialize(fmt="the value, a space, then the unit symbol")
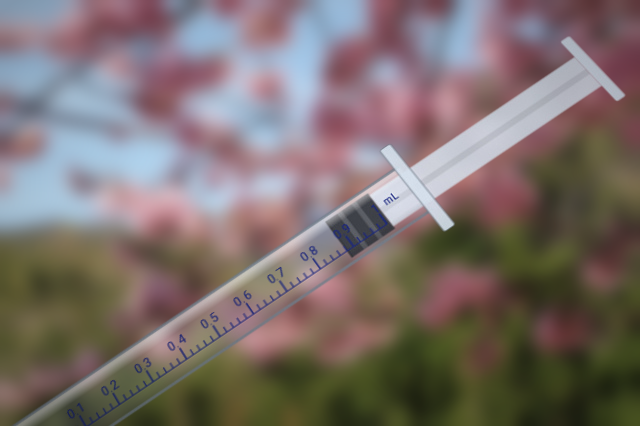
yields 0.88 mL
